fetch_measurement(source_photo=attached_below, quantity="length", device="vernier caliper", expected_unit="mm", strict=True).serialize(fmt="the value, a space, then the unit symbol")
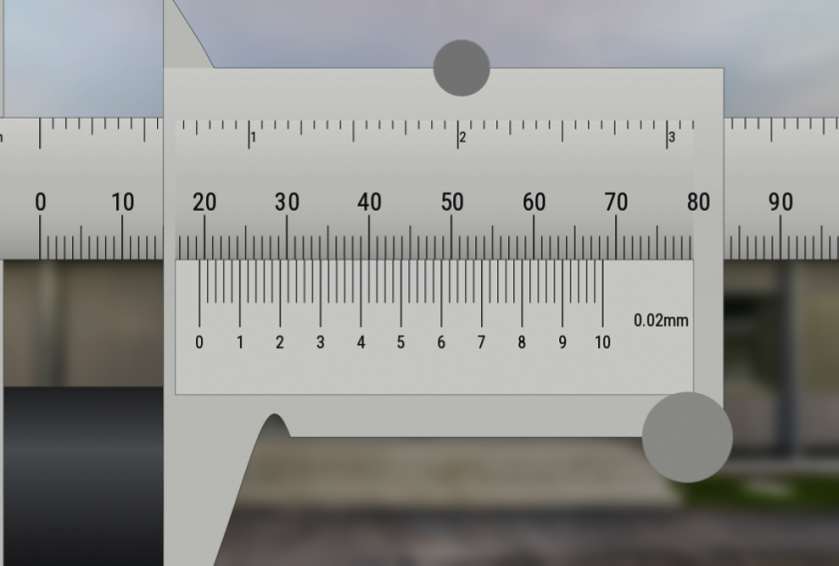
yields 19.4 mm
